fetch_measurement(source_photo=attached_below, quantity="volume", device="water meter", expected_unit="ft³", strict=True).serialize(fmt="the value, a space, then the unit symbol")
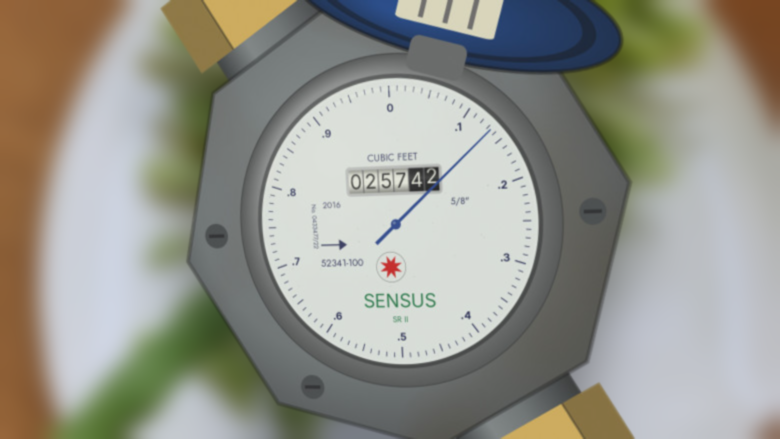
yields 25742.13 ft³
